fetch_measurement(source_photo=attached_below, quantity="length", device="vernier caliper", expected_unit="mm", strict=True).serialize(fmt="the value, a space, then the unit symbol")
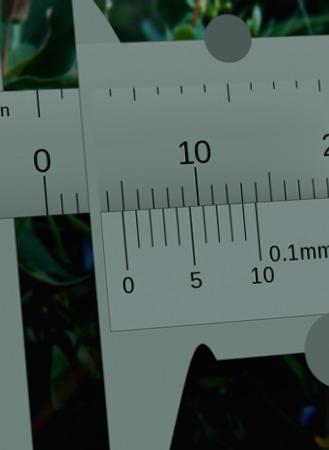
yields 4.9 mm
